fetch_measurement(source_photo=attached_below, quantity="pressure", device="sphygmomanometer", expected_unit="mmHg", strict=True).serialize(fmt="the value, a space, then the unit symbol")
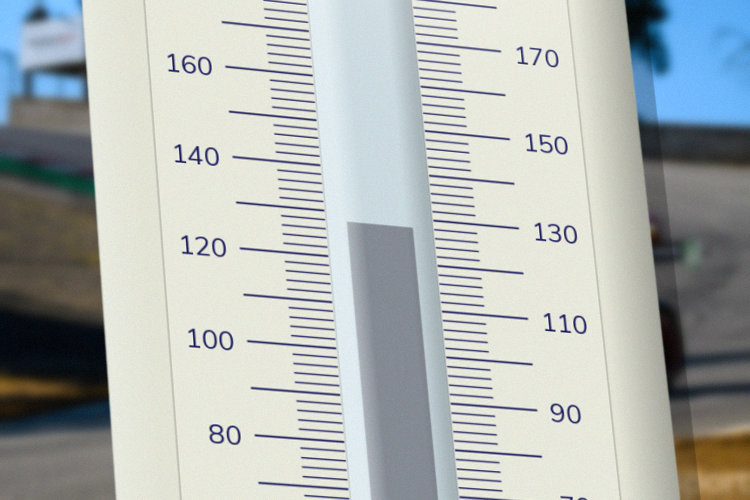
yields 128 mmHg
